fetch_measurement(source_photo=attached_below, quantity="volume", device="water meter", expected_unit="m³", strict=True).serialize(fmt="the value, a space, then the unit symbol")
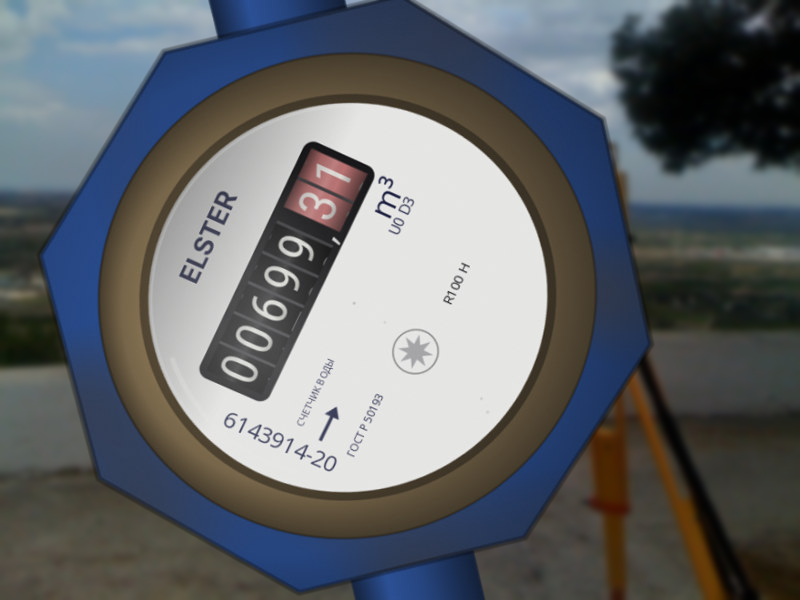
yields 699.31 m³
